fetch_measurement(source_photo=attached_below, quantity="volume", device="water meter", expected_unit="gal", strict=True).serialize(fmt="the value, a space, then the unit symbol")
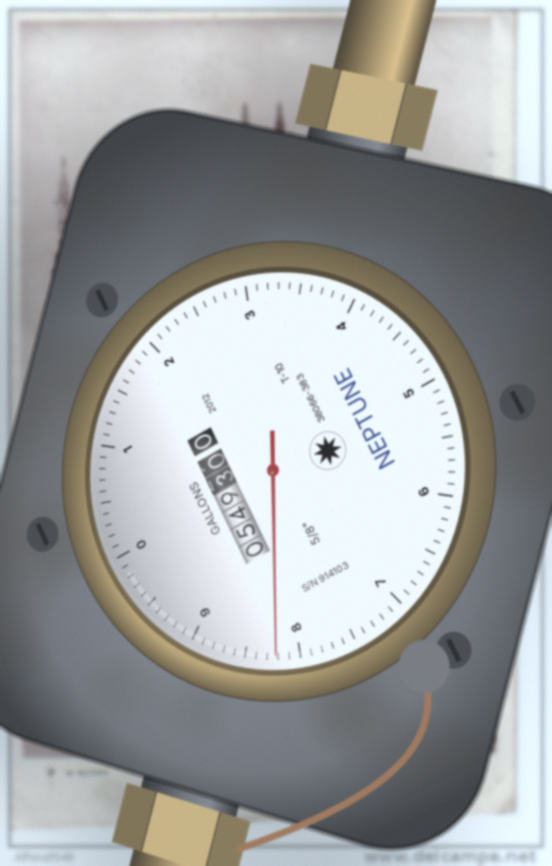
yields 549298.2 gal
